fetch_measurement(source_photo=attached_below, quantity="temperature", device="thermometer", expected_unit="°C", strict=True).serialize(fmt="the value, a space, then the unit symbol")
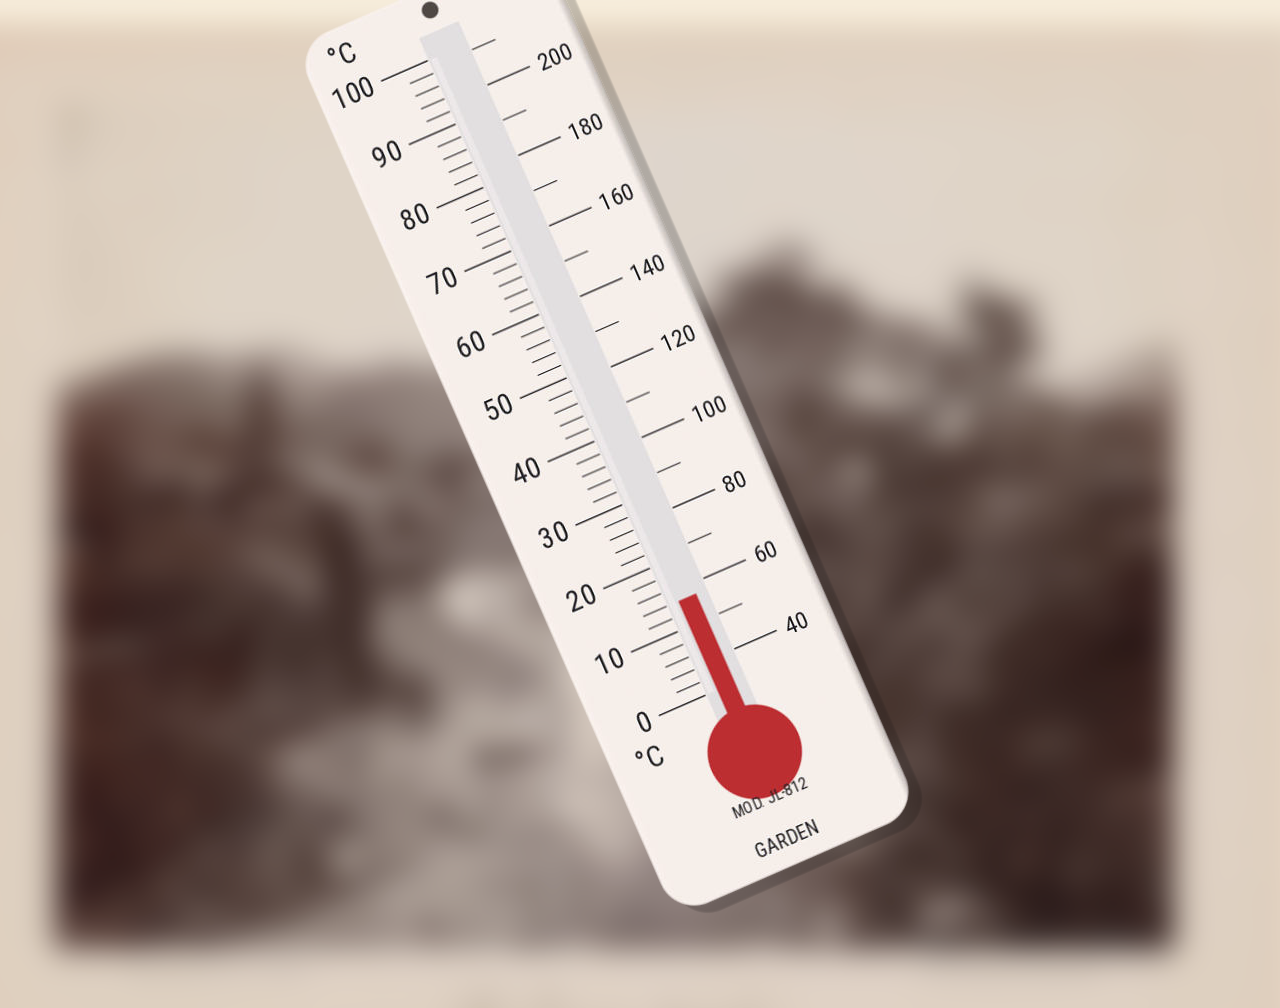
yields 14 °C
